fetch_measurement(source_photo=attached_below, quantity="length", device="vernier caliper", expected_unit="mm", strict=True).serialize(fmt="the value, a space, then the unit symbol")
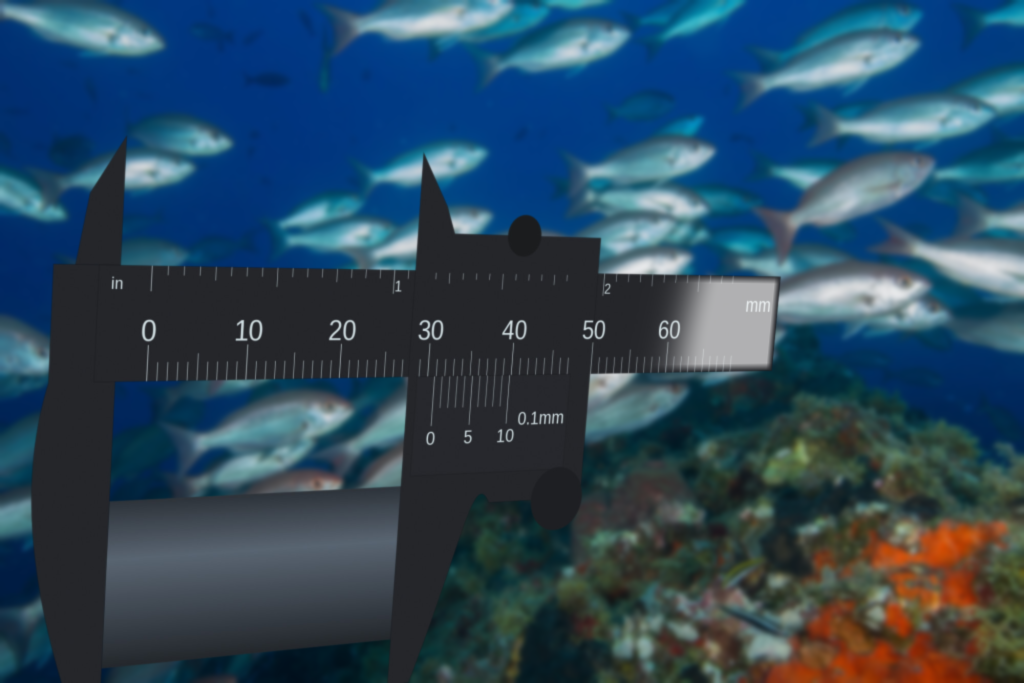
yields 30.8 mm
